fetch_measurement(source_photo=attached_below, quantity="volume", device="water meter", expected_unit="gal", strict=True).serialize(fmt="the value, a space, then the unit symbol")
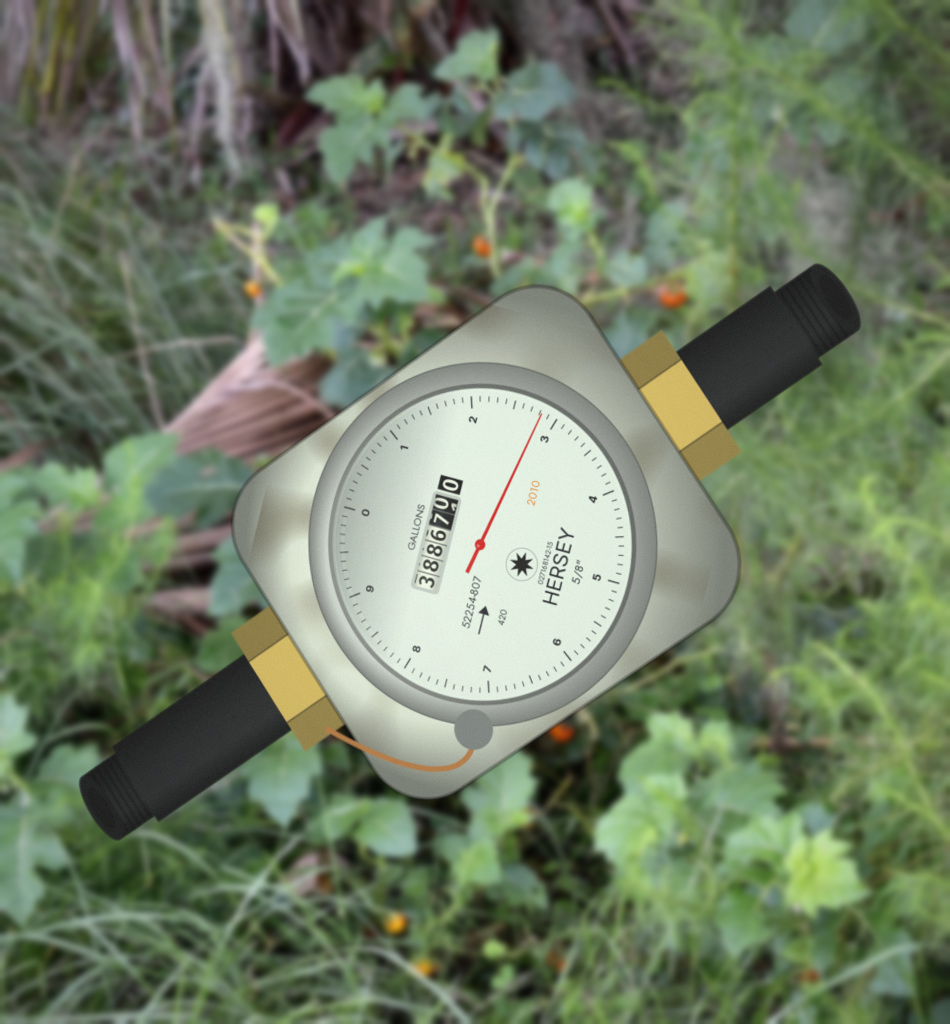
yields 3886702.8 gal
